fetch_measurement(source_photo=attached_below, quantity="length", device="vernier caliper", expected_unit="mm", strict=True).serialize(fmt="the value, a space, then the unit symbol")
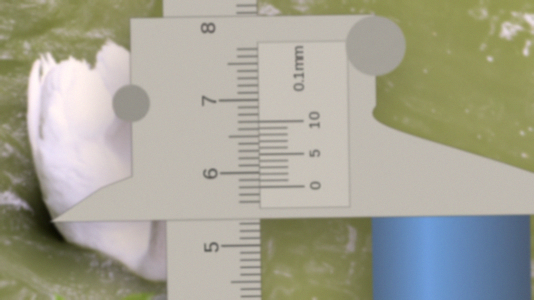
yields 58.0 mm
